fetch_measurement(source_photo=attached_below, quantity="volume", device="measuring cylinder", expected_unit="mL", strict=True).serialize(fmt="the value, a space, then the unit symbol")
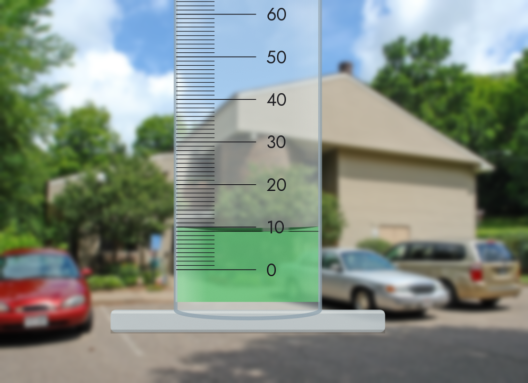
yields 9 mL
